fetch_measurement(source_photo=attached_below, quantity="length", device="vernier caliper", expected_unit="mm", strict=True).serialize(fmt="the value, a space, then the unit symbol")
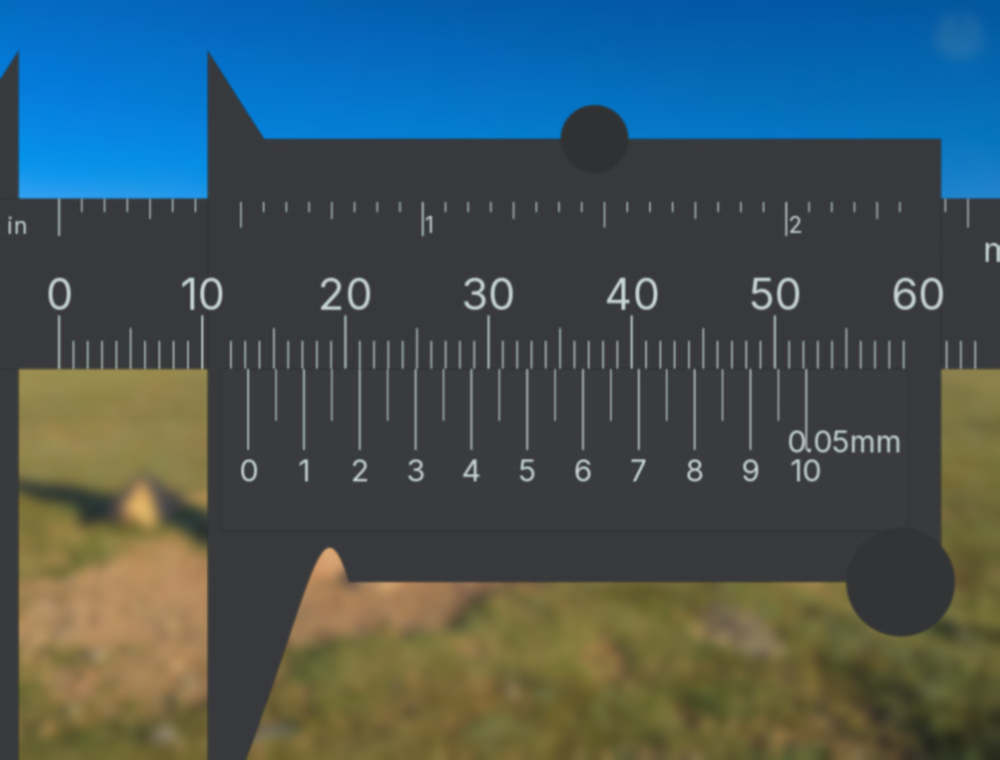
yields 13.2 mm
